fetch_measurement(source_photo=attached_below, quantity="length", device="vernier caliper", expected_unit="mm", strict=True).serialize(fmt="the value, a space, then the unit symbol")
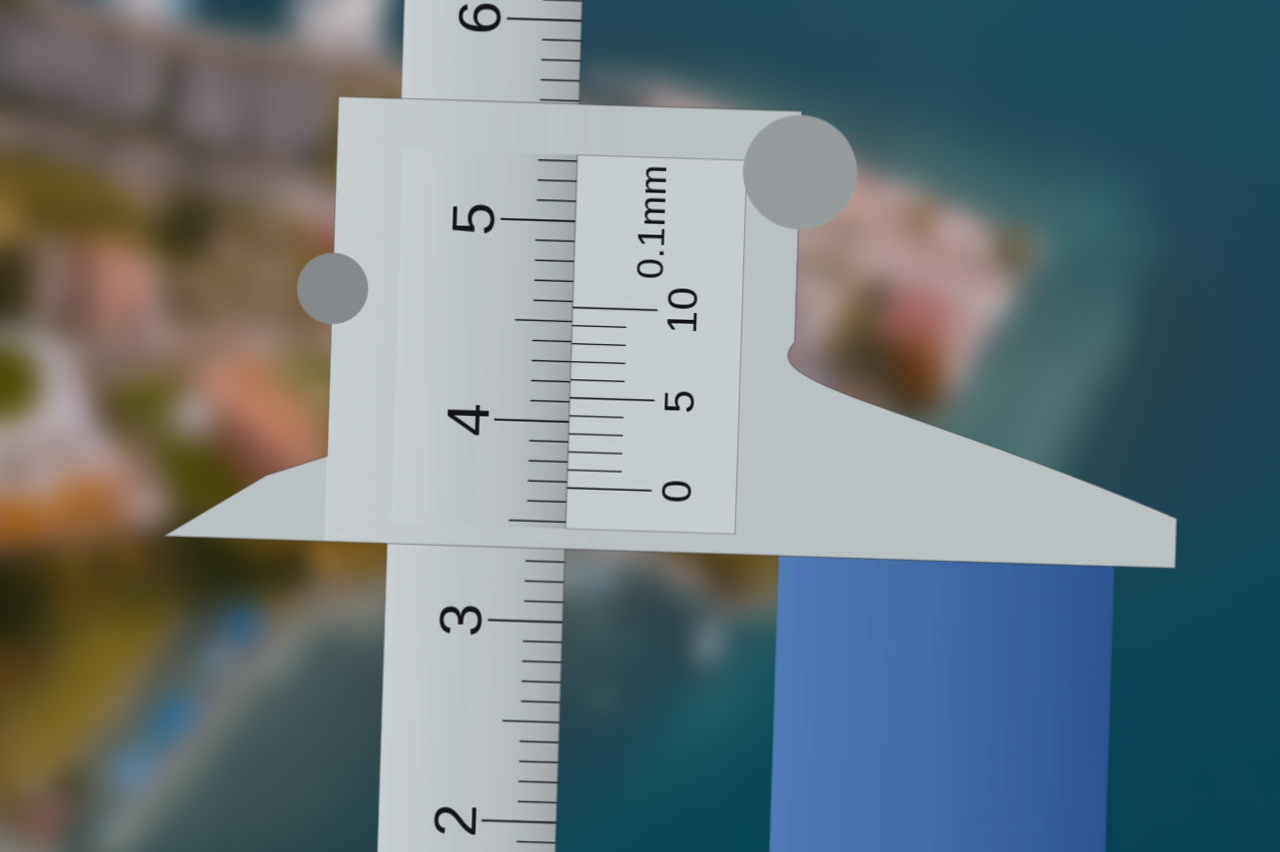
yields 36.7 mm
